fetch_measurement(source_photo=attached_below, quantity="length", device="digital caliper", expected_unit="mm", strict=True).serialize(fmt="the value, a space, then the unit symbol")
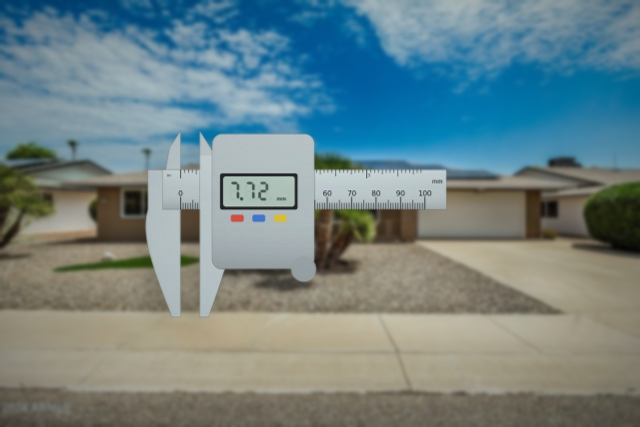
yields 7.72 mm
